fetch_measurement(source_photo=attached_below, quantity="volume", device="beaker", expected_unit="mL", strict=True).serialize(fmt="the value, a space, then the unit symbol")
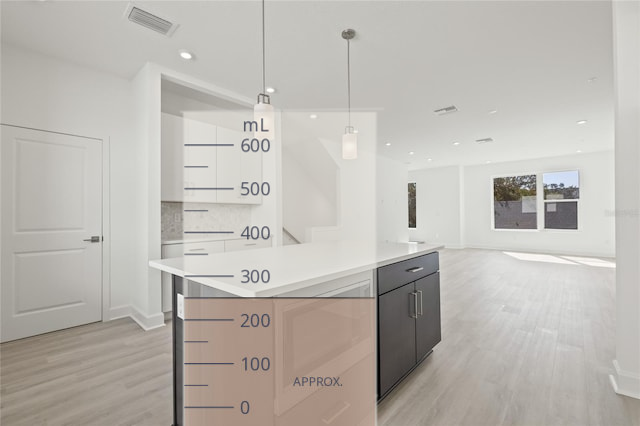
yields 250 mL
